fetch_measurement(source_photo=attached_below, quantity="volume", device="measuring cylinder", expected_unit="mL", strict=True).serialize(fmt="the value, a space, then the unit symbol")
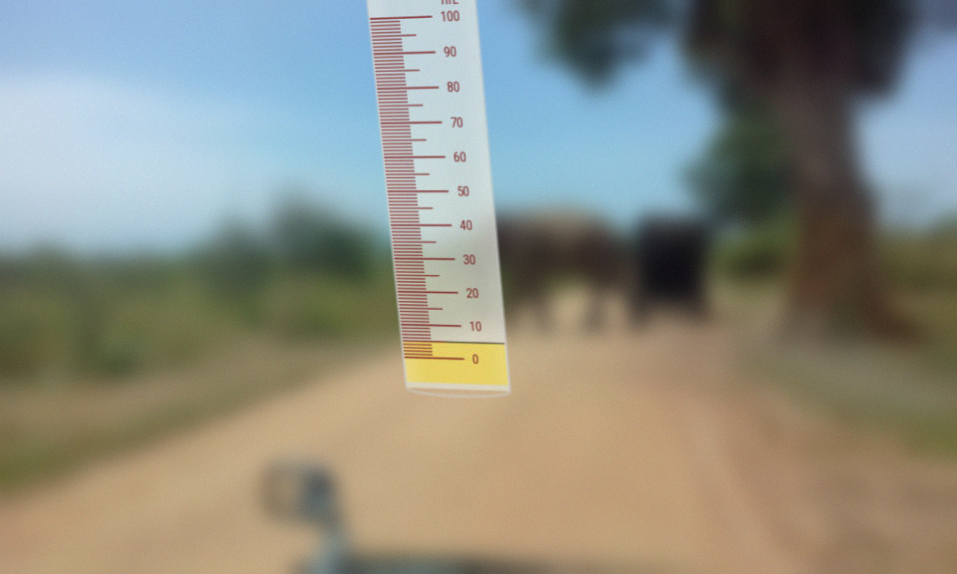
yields 5 mL
